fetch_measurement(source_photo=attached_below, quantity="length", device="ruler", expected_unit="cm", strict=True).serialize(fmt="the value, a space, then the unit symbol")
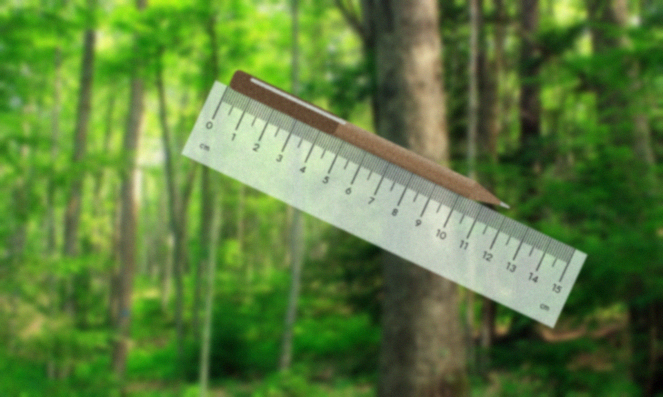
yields 12 cm
